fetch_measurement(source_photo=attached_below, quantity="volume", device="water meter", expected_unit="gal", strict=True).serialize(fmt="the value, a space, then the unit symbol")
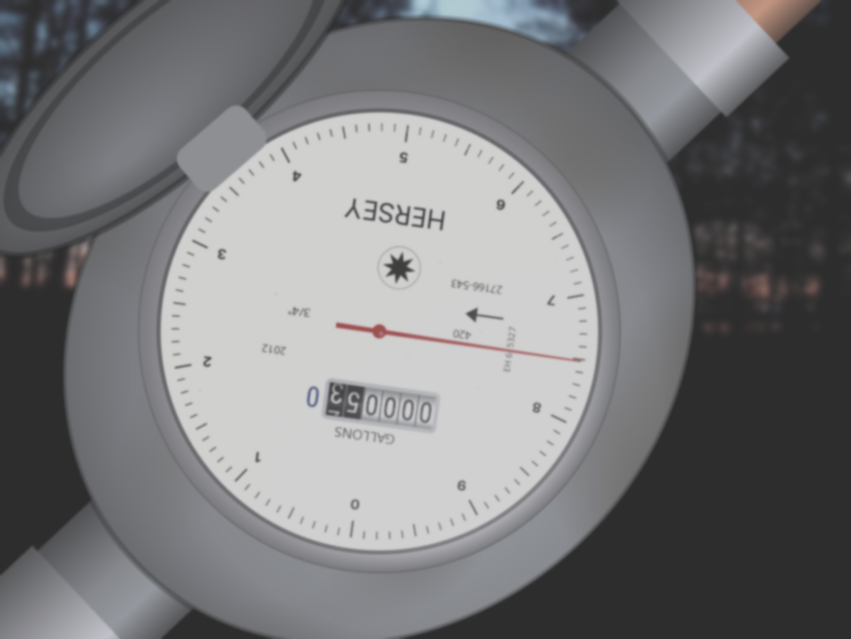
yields 527.5 gal
